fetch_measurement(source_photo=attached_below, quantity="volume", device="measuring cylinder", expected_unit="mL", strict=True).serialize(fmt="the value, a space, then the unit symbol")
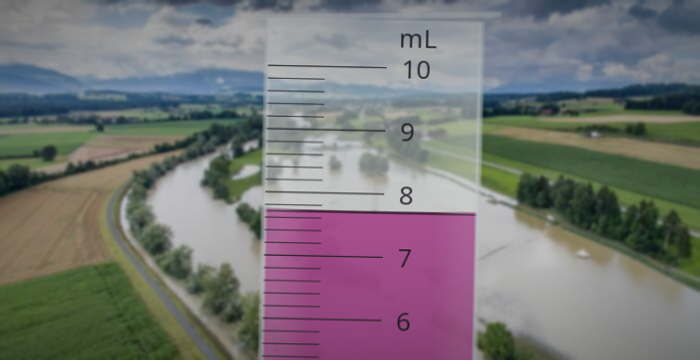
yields 7.7 mL
